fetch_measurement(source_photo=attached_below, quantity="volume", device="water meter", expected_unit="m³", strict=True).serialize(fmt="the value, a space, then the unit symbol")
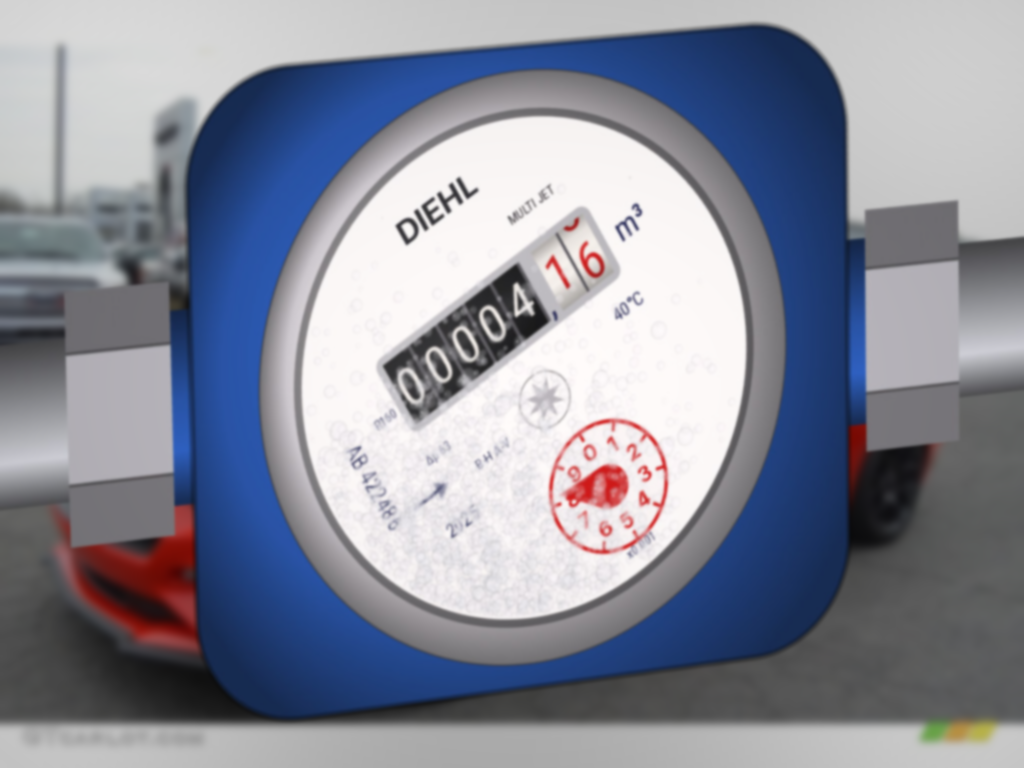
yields 4.158 m³
